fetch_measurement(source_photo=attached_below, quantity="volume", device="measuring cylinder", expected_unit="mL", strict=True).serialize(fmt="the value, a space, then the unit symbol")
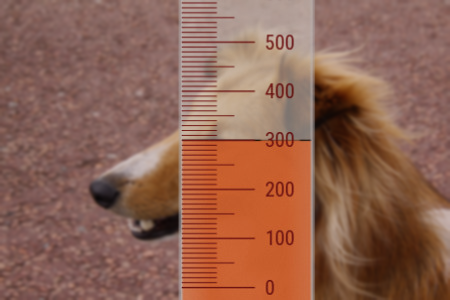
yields 300 mL
